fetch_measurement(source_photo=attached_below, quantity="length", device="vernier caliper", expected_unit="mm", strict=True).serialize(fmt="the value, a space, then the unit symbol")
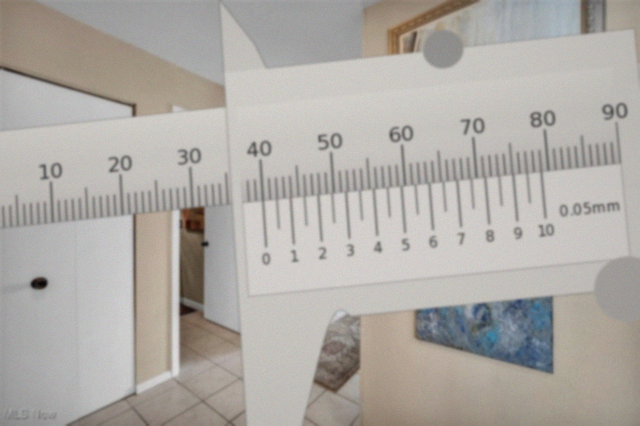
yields 40.0 mm
